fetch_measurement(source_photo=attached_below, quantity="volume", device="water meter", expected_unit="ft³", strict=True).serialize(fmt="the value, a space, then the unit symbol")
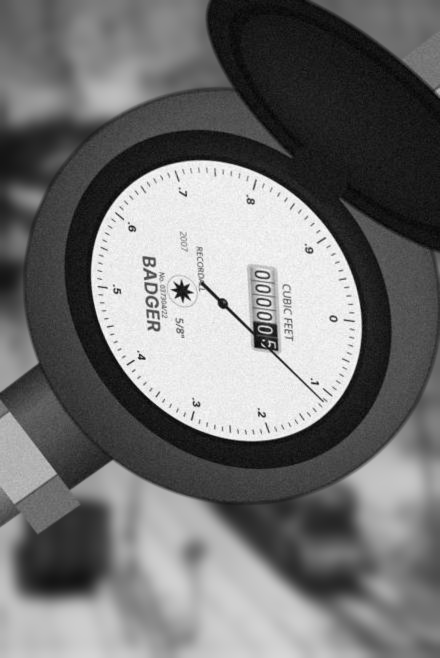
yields 5.11 ft³
